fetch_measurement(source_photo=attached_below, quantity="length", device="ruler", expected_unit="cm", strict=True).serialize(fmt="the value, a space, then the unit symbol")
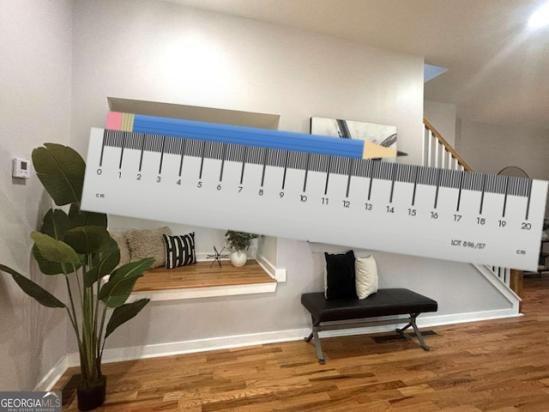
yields 14.5 cm
